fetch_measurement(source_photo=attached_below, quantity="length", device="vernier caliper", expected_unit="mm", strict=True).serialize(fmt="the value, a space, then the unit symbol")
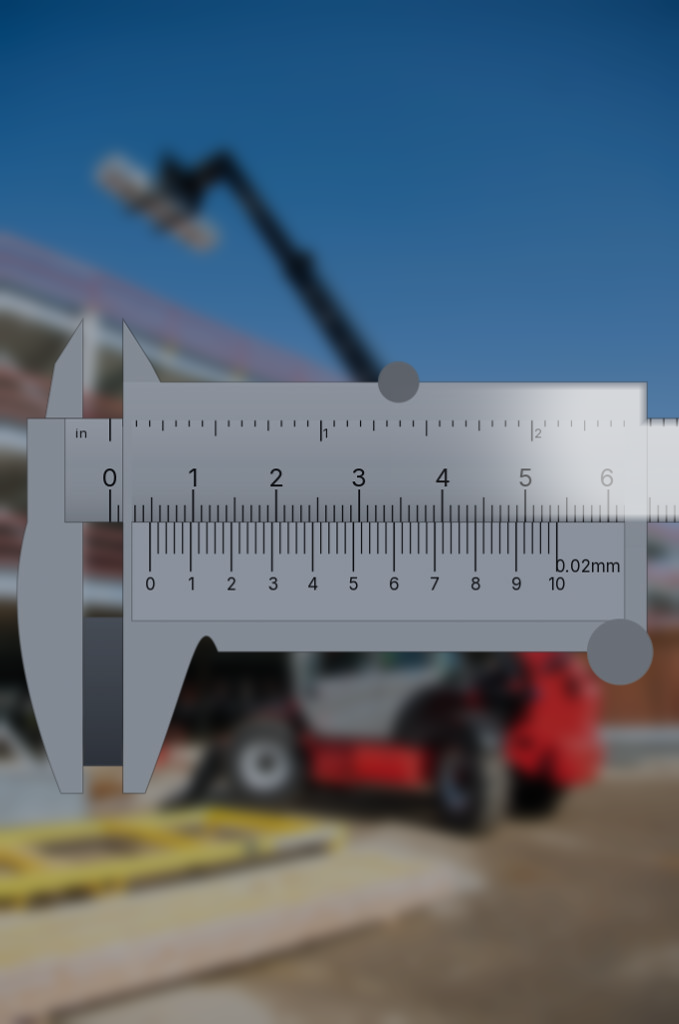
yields 4.8 mm
